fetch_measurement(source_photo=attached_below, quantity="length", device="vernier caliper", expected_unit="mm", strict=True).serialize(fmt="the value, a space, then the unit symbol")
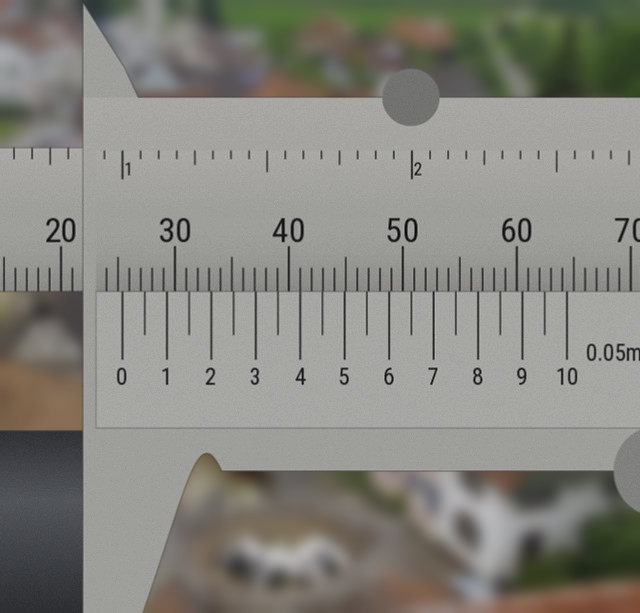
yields 25.4 mm
